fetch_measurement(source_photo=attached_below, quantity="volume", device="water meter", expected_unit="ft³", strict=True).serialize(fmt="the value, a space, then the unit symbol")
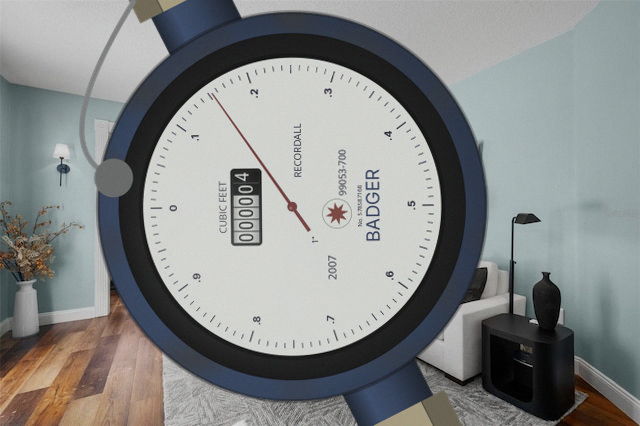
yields 4.15 ft³
